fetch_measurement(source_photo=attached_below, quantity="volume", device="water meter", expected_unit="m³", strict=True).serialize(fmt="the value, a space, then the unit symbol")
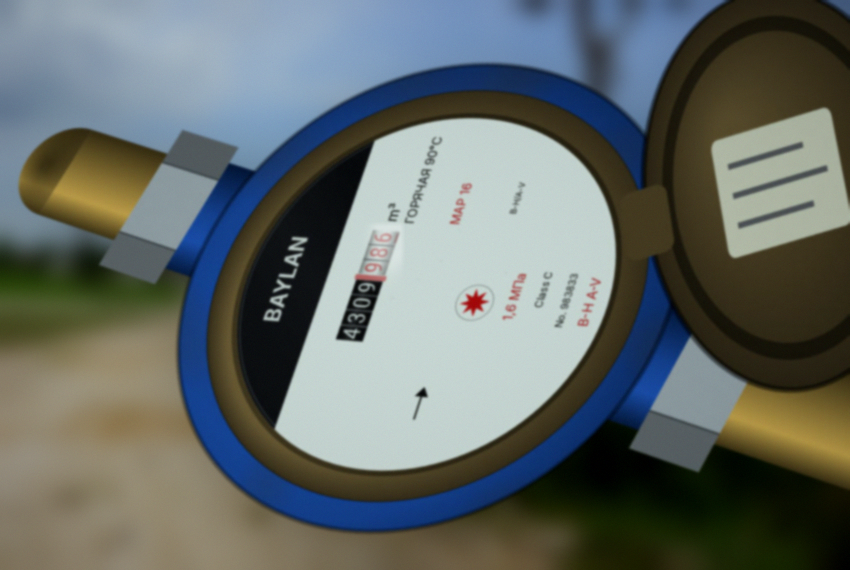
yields 4309.986 m³
